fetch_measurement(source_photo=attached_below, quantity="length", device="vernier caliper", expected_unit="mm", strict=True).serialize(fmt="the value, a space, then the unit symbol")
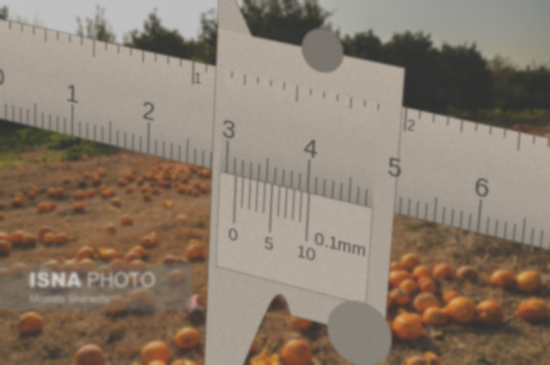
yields 31.2 mm
